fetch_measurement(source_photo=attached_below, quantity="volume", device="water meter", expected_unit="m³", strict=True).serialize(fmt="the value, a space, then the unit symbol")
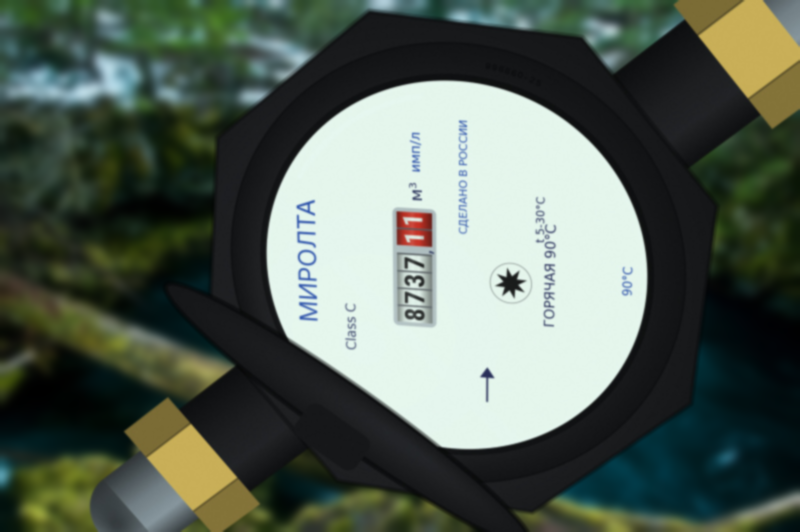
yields 8737.11 m³
